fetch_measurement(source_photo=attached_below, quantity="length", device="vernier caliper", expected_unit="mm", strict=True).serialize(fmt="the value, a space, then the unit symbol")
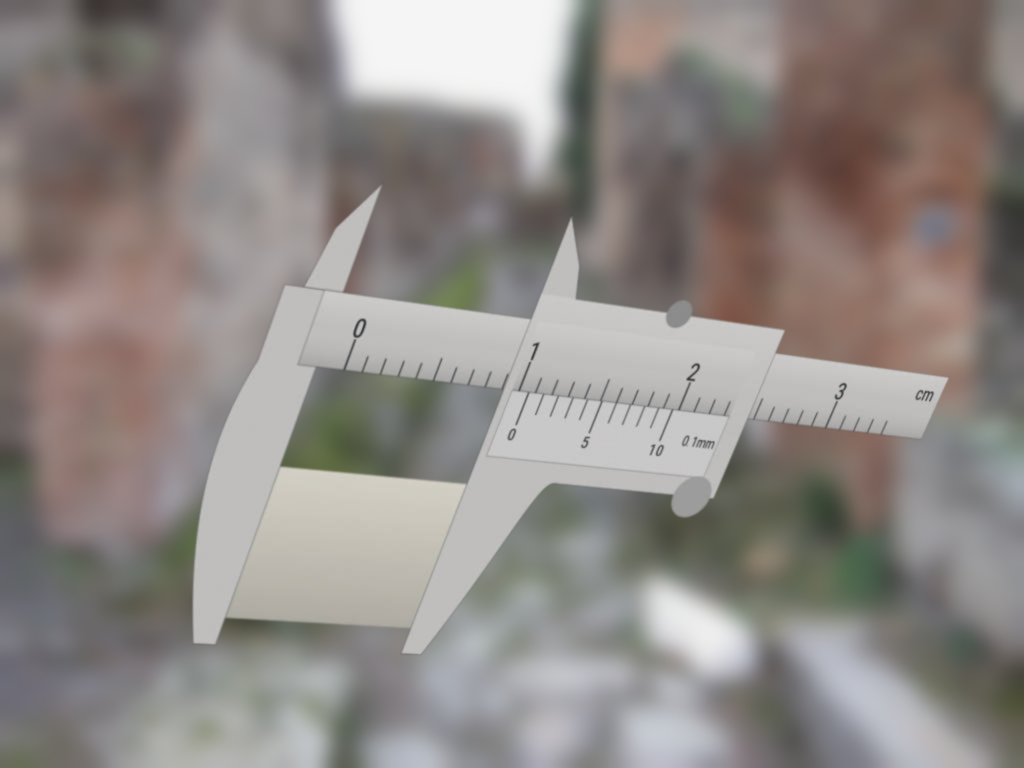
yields 10.6 mm
